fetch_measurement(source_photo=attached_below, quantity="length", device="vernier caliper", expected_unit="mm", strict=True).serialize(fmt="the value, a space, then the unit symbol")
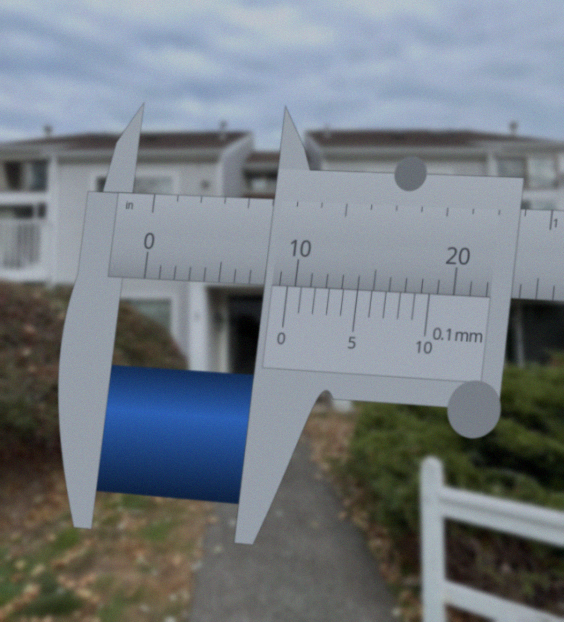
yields 9.5 mm
